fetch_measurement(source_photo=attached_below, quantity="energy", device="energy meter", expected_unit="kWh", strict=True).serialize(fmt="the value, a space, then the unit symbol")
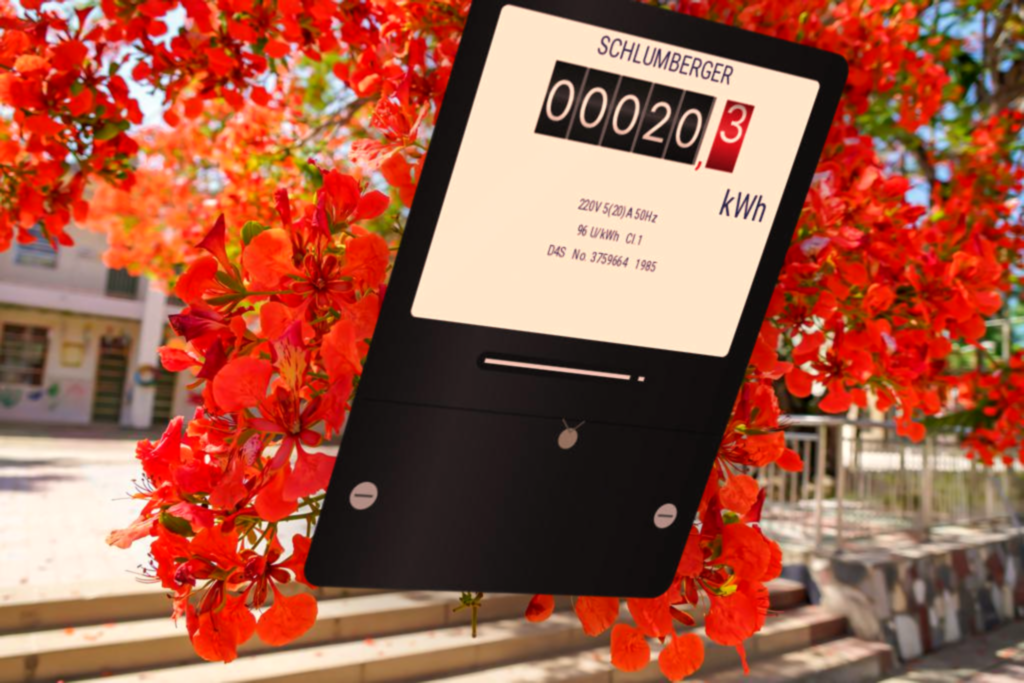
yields 20.3 kWh
